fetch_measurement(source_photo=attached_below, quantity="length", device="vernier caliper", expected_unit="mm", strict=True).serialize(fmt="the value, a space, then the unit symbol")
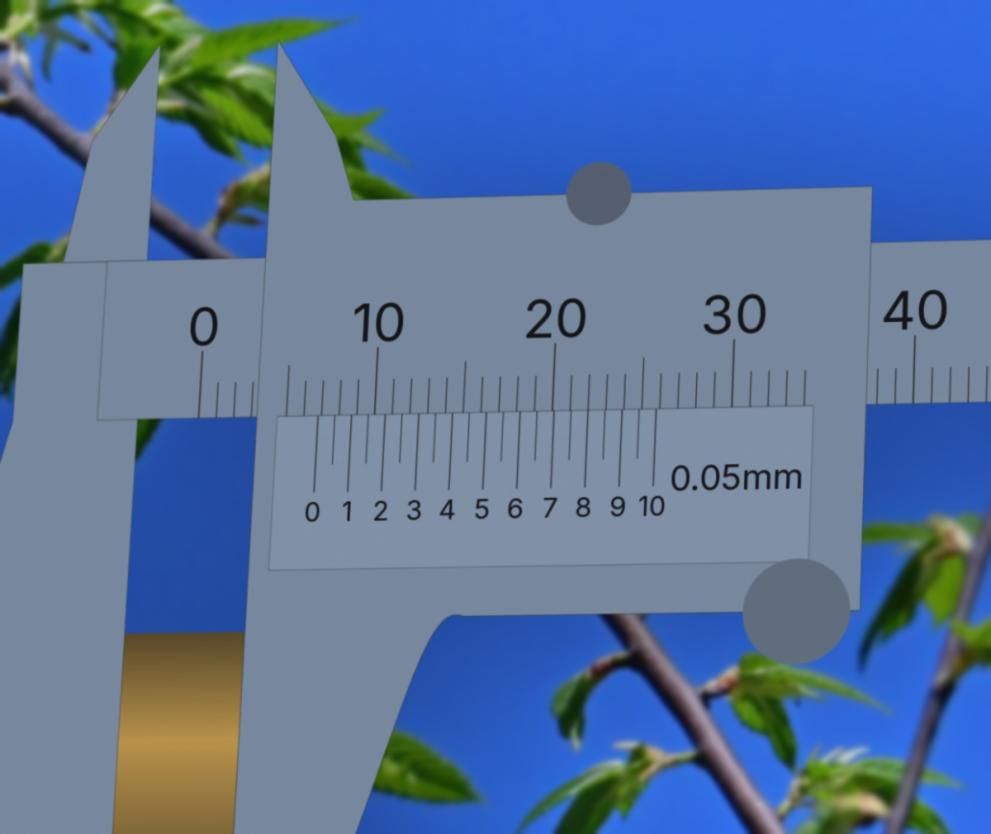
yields 6.8 mm
